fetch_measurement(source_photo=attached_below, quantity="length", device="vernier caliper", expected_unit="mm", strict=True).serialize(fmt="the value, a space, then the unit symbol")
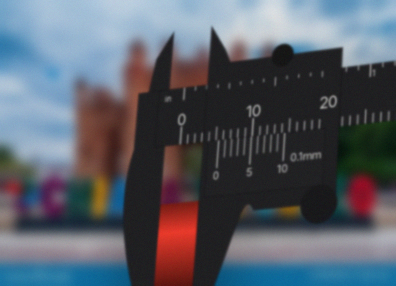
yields 5.4 mm
